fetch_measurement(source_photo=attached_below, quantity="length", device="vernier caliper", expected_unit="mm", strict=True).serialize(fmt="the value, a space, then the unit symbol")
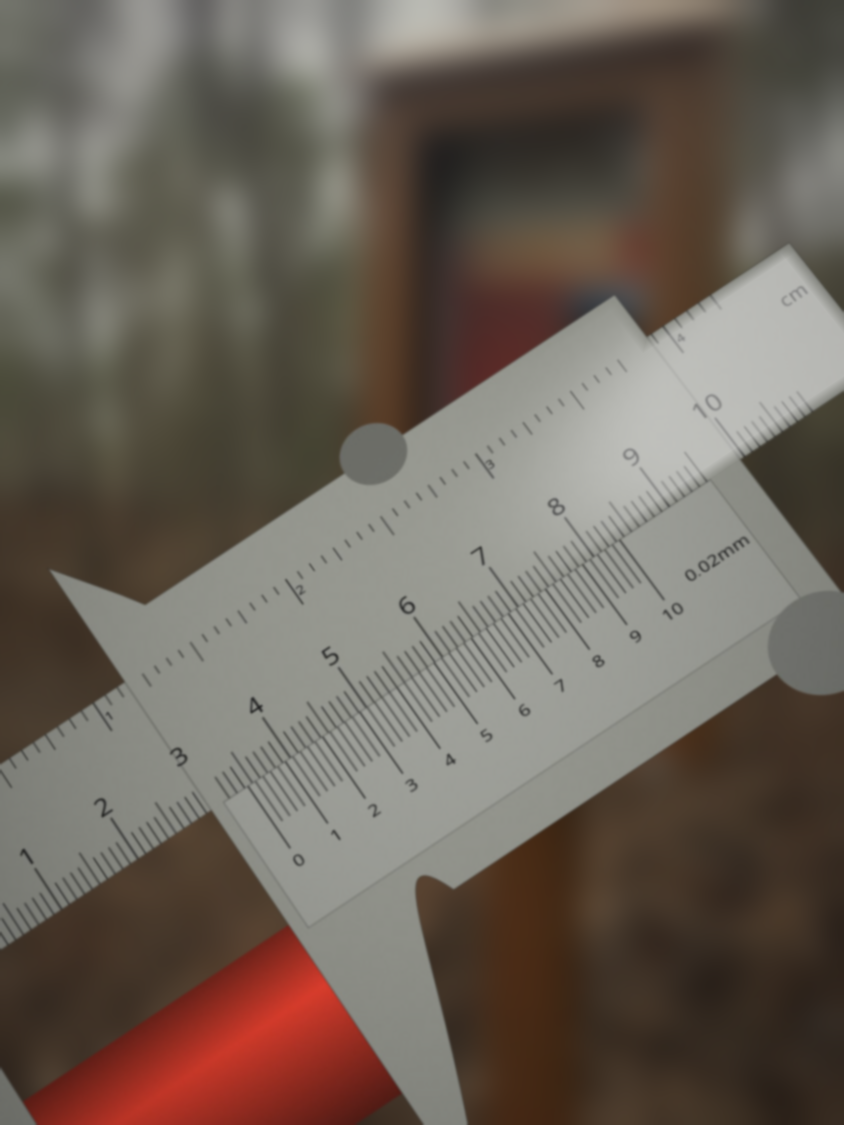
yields 34.4 mm
